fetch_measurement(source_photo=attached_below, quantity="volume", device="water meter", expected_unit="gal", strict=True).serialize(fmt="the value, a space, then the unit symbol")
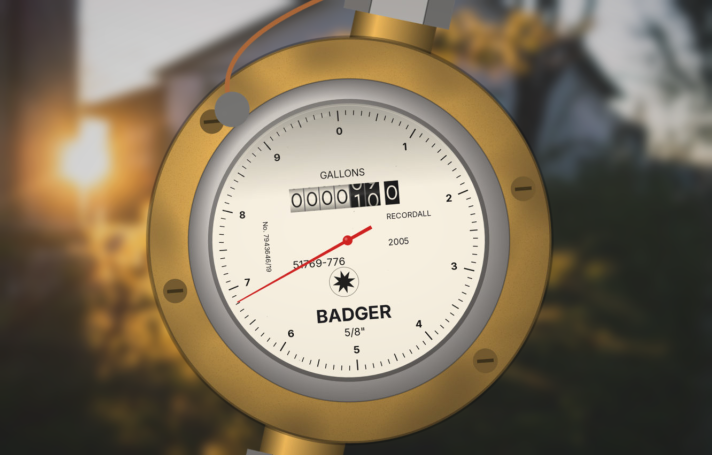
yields 96.8 gal
